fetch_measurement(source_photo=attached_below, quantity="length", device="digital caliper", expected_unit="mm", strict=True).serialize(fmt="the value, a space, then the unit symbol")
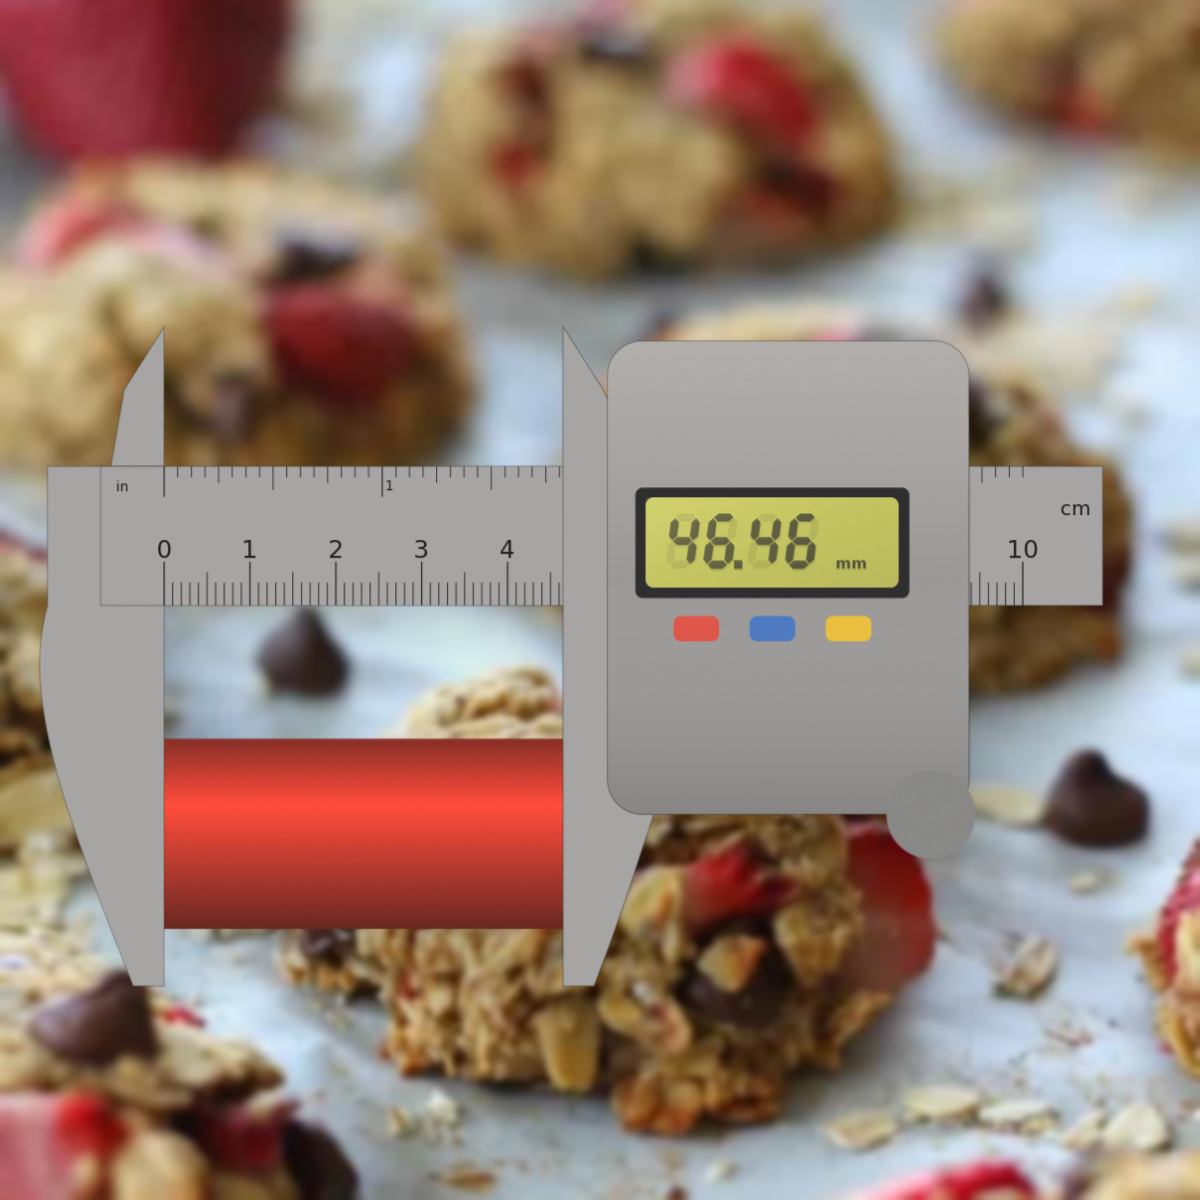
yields 46.46 mm
